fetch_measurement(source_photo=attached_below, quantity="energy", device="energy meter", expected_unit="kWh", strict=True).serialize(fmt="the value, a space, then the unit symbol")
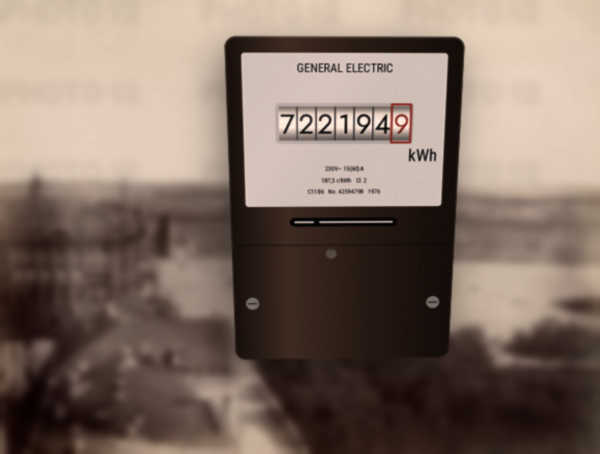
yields 722194.9 kWh
